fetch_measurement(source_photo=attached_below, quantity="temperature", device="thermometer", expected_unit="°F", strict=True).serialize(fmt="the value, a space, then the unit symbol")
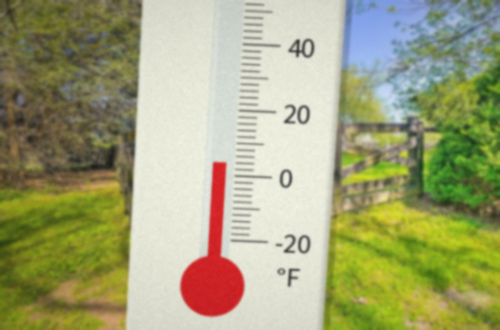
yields 4 °F
